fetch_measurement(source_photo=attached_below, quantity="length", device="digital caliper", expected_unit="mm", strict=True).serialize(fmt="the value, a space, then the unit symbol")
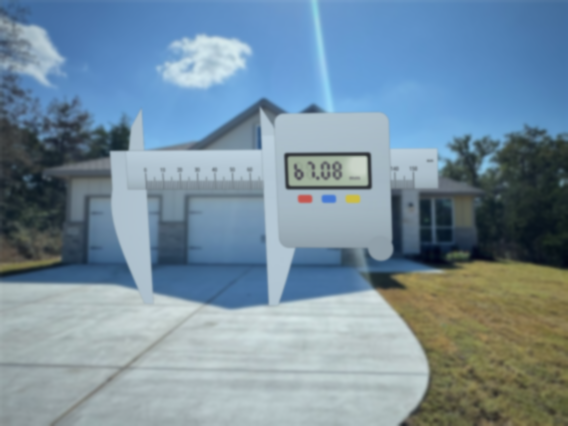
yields 67.08 mm
